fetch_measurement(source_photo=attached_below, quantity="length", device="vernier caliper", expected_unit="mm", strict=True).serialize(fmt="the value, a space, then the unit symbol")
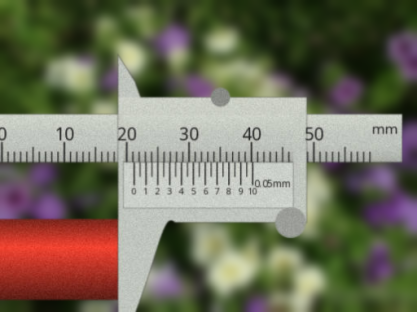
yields 21.2 mm
